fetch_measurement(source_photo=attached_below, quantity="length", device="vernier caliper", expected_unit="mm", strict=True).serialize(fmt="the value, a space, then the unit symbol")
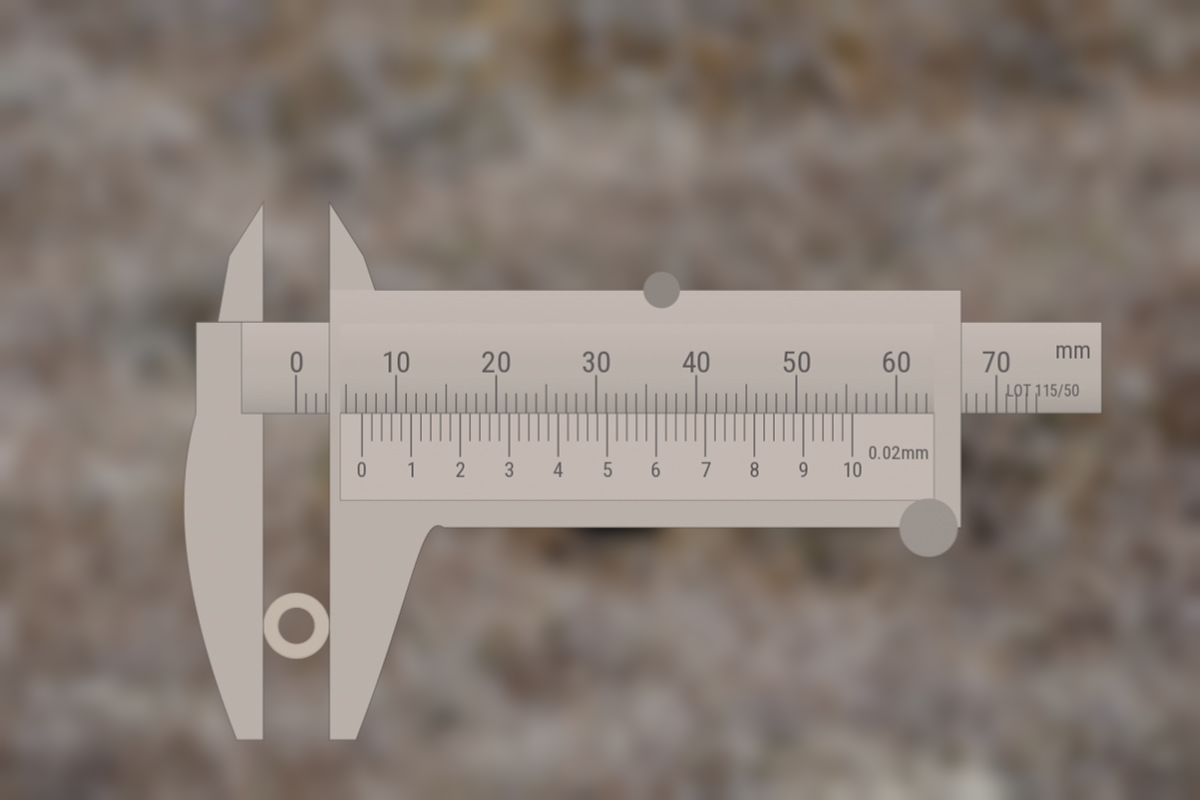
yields 6.6 mm
